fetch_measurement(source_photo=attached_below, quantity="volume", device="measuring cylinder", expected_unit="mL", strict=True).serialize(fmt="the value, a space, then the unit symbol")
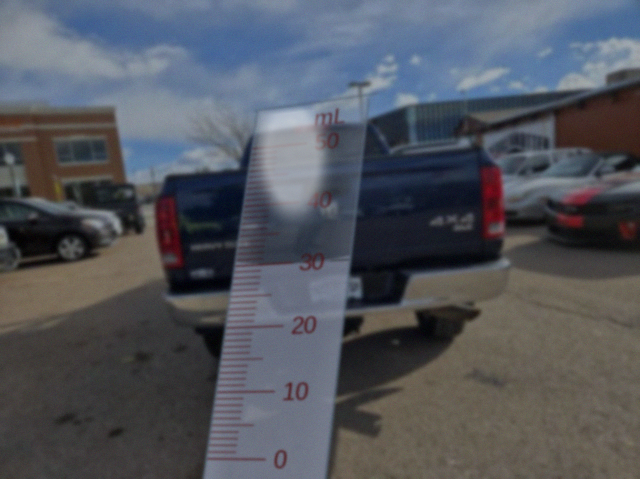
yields 30 mL
